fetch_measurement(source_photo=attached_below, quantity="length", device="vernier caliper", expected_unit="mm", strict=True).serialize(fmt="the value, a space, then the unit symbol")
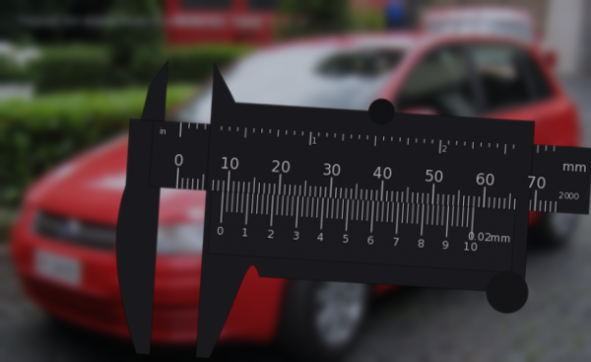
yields 9.0 mm
